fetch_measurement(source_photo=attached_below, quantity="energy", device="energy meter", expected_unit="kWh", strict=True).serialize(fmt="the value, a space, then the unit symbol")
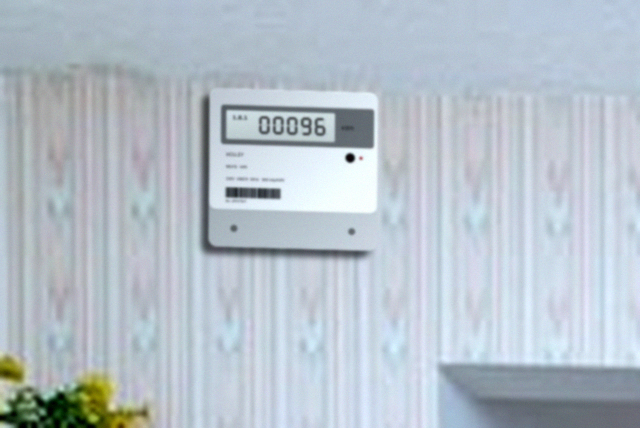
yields 96 kWh
